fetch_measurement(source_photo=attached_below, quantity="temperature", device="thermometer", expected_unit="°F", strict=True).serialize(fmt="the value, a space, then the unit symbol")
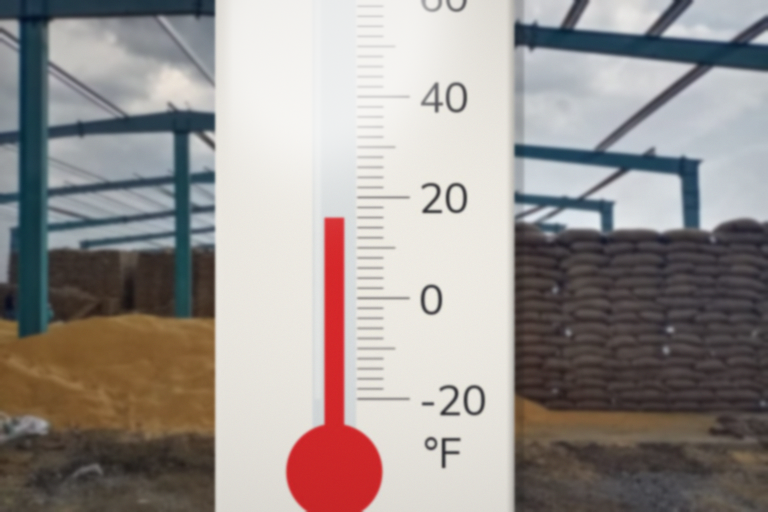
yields 16 °F
